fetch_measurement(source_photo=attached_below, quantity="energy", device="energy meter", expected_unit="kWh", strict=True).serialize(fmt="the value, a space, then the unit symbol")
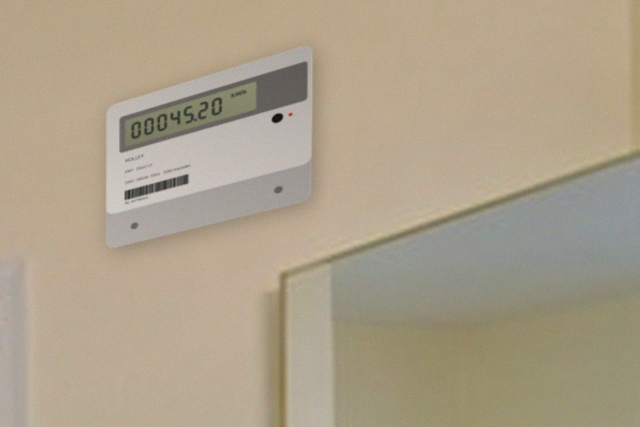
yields 45.20 kWh
